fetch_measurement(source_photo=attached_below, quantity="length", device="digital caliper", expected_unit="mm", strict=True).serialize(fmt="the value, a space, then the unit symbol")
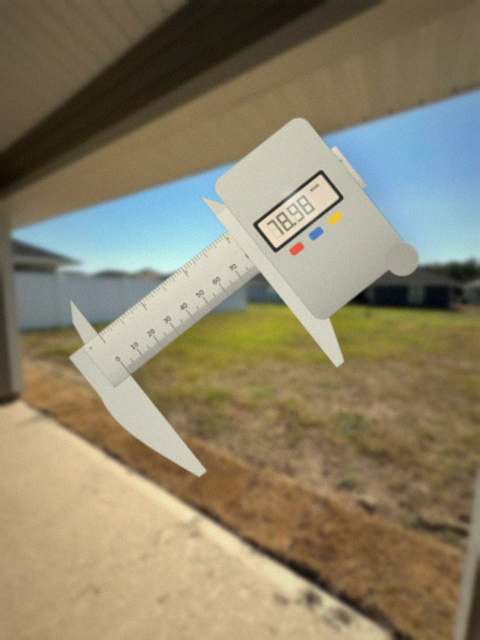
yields 78.98 mm
